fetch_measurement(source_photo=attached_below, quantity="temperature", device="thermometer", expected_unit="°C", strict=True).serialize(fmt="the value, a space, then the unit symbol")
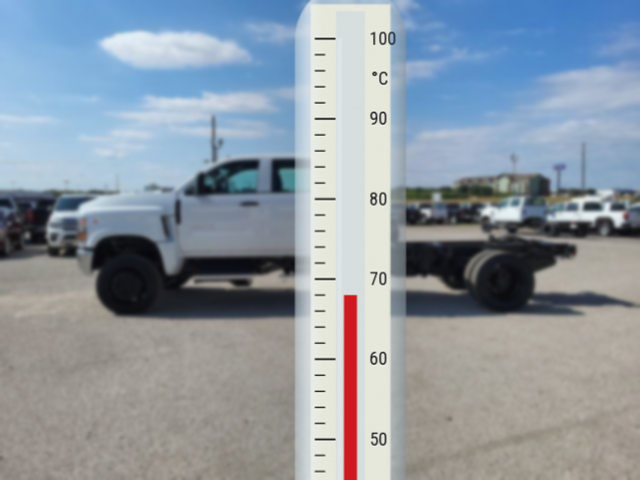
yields 68 °C
